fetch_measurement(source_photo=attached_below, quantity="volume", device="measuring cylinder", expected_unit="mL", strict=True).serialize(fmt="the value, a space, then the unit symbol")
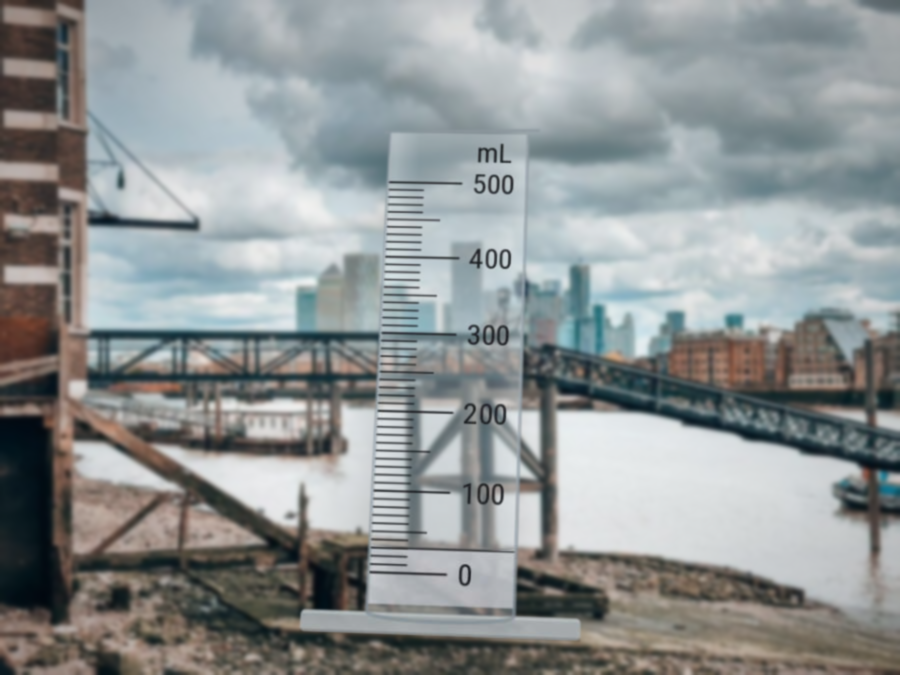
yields 30 mL
